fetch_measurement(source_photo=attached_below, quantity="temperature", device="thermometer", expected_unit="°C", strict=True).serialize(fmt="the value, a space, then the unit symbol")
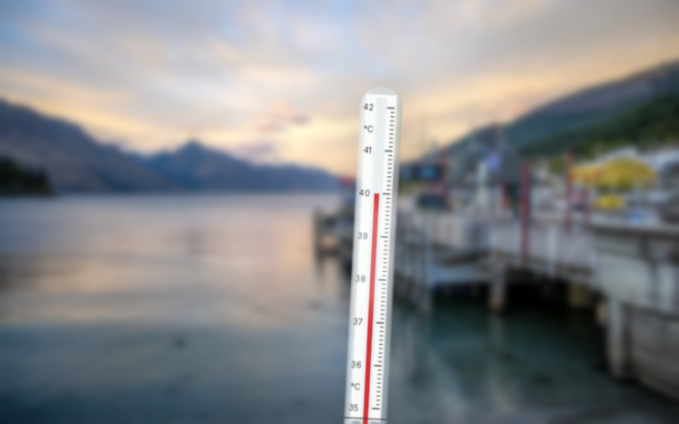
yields 40 °C
